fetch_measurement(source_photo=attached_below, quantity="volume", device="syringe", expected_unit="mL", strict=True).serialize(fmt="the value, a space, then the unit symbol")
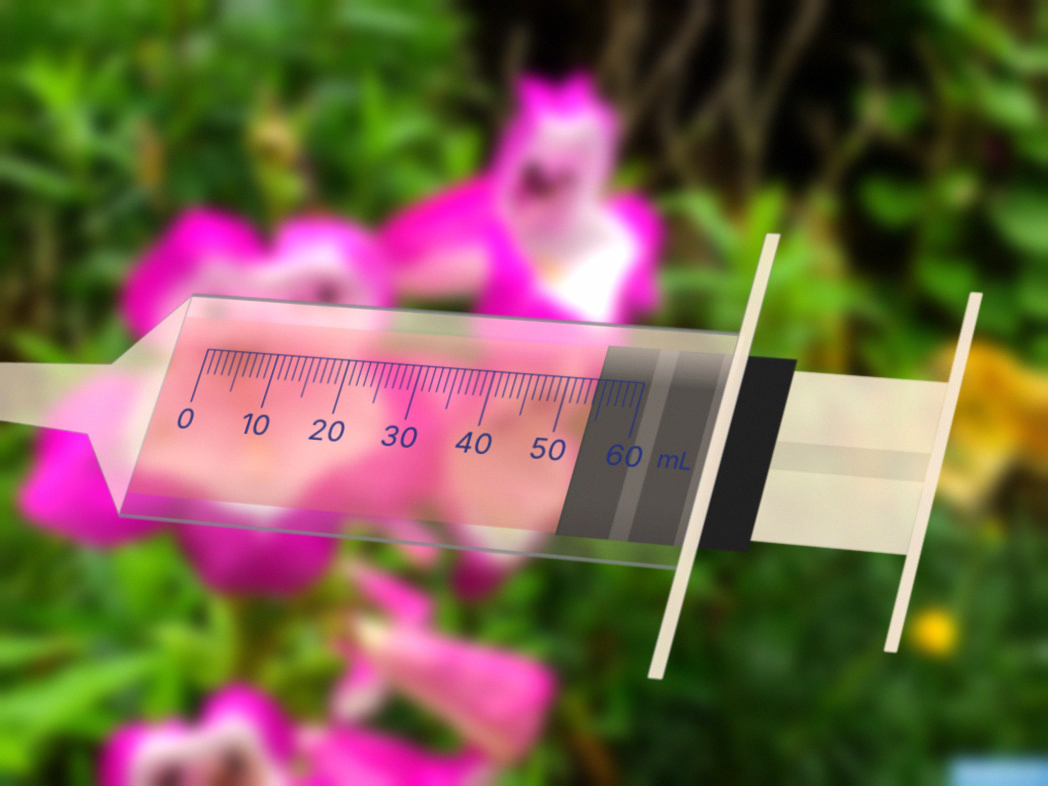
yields 54 mL
